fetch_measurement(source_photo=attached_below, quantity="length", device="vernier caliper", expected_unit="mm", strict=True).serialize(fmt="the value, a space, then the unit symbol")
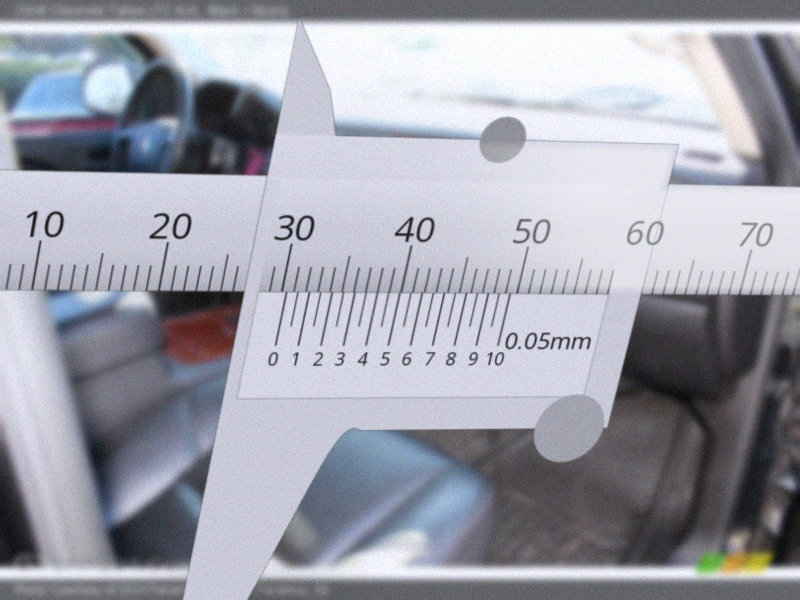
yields 30.4 mm
